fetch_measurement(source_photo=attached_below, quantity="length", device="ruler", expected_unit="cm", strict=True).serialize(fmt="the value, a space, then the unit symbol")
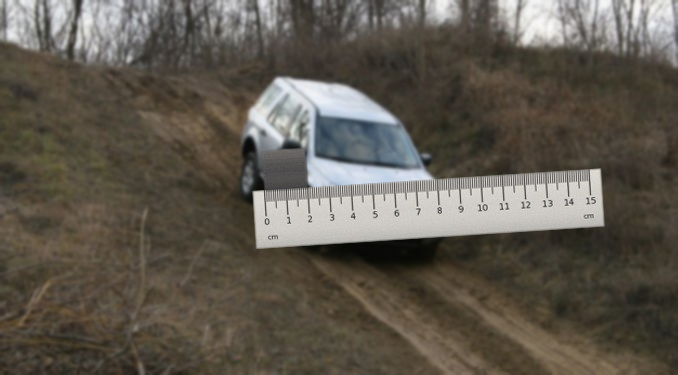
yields 2 cm
